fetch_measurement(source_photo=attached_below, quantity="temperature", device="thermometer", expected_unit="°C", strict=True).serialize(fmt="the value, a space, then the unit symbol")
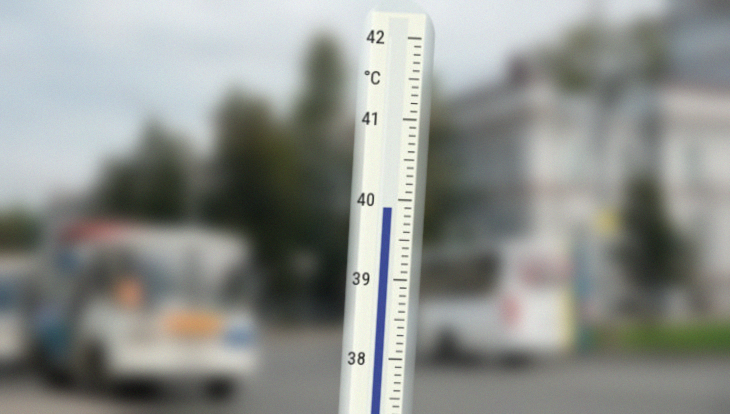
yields 39.9 °C
